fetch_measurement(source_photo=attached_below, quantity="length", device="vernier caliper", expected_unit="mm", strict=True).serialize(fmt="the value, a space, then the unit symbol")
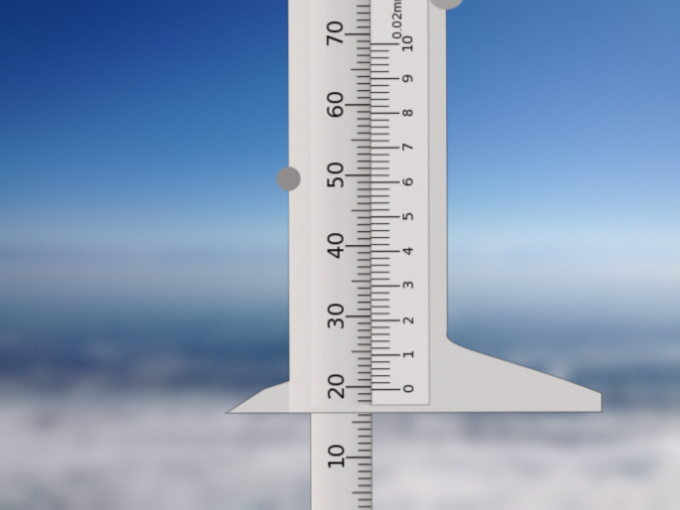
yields 19.6 mm
